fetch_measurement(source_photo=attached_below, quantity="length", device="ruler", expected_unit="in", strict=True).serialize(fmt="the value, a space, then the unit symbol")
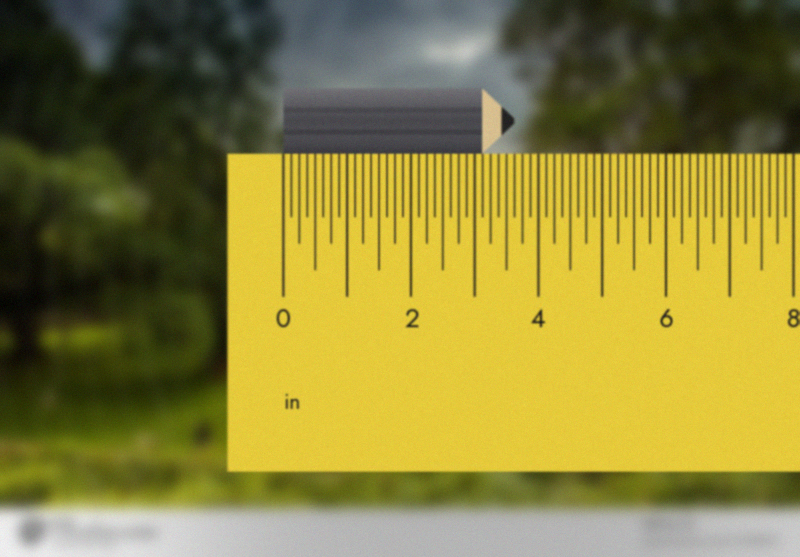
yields 3.625 in
